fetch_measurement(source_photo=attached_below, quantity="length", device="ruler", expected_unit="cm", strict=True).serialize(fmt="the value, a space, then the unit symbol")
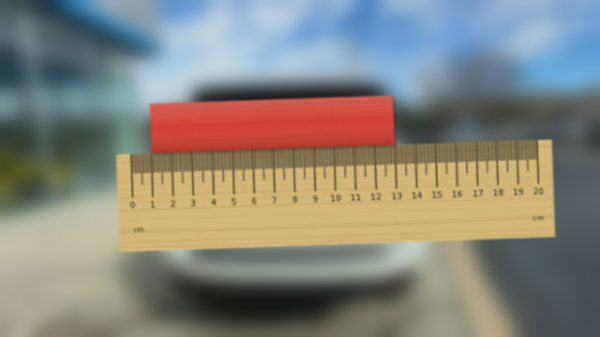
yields 12 cm
